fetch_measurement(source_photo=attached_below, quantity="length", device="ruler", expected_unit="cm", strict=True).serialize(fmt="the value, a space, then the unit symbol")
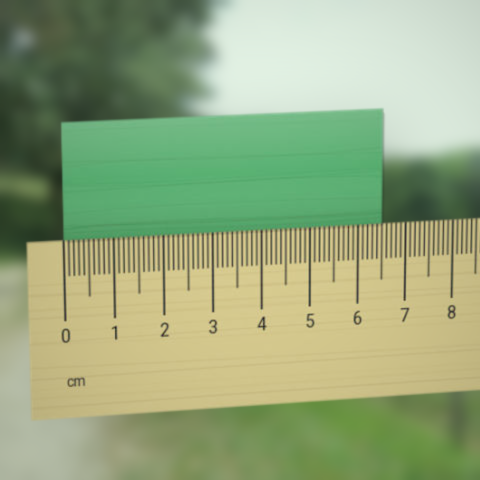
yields 6.5 cm
